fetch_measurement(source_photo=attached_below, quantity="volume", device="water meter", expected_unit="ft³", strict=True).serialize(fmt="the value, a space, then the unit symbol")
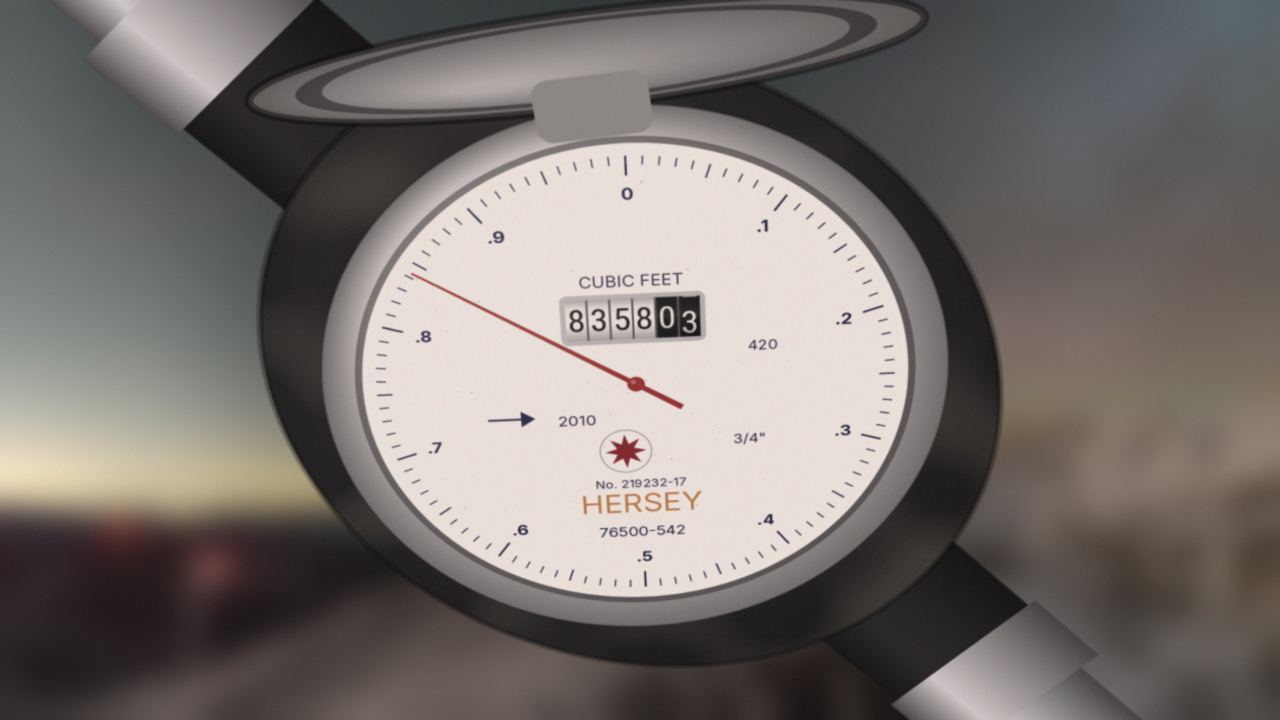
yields 835802.84 ft³
